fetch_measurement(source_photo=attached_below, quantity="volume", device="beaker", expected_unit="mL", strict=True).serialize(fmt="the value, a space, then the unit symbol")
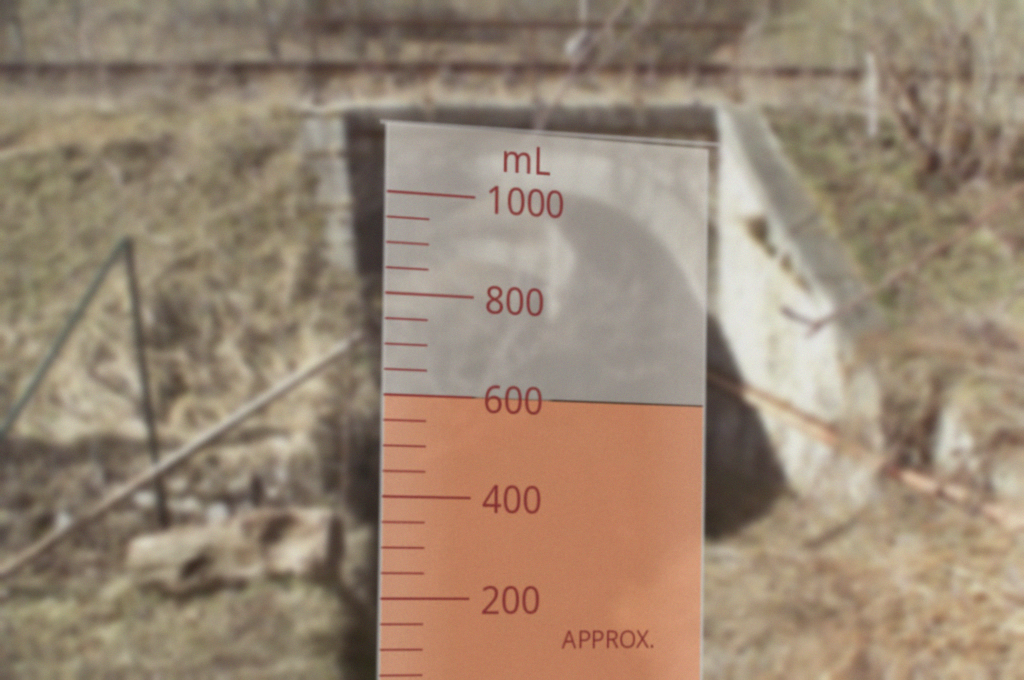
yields 600 mL
